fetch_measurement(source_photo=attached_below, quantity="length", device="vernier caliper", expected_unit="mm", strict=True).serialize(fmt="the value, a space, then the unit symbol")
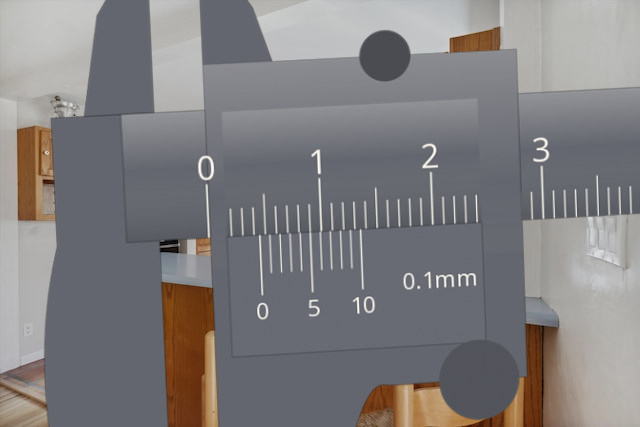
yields 4.5 mm
